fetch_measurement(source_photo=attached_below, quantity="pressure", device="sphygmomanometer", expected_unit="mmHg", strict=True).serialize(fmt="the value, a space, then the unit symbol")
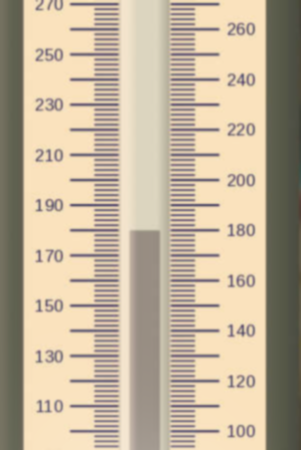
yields 180 mmHg
